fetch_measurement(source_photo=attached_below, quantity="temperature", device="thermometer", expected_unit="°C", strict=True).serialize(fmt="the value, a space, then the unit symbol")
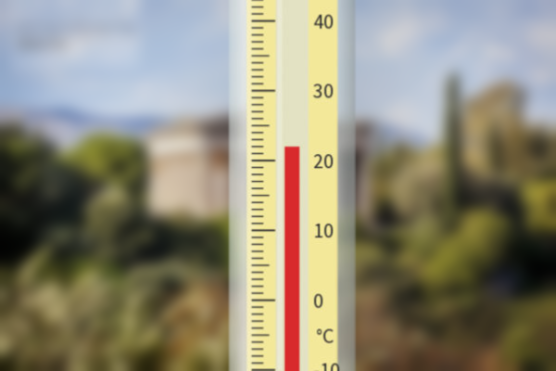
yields 22 °C
